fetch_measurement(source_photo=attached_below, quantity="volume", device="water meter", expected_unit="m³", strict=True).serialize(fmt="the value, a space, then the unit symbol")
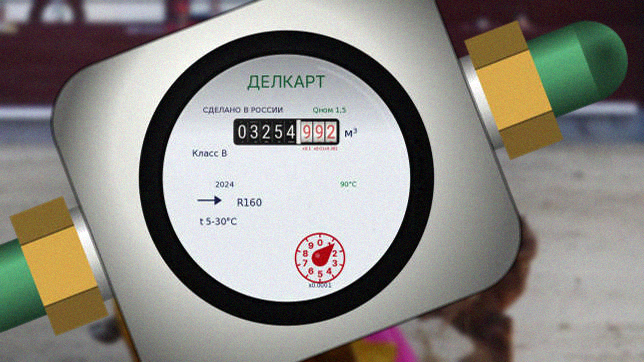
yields 3254.9921 m³
